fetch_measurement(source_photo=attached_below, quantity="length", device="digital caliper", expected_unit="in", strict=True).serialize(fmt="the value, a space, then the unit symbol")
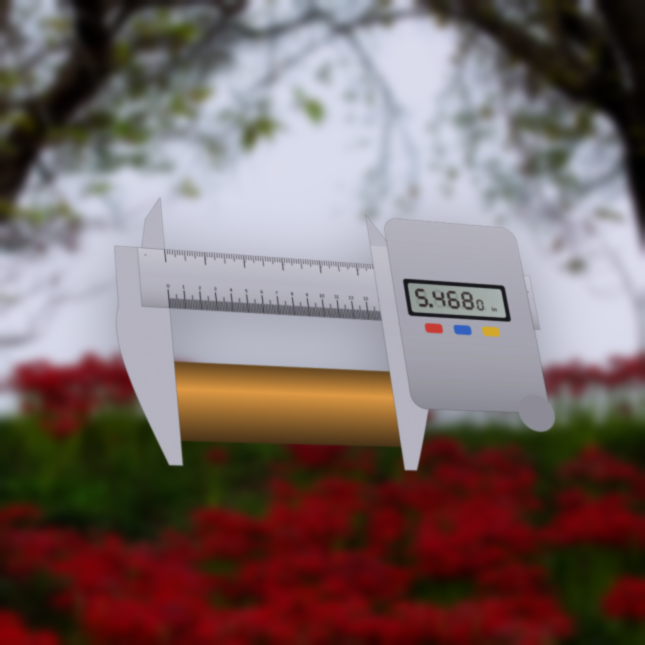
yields 5.4680 in
